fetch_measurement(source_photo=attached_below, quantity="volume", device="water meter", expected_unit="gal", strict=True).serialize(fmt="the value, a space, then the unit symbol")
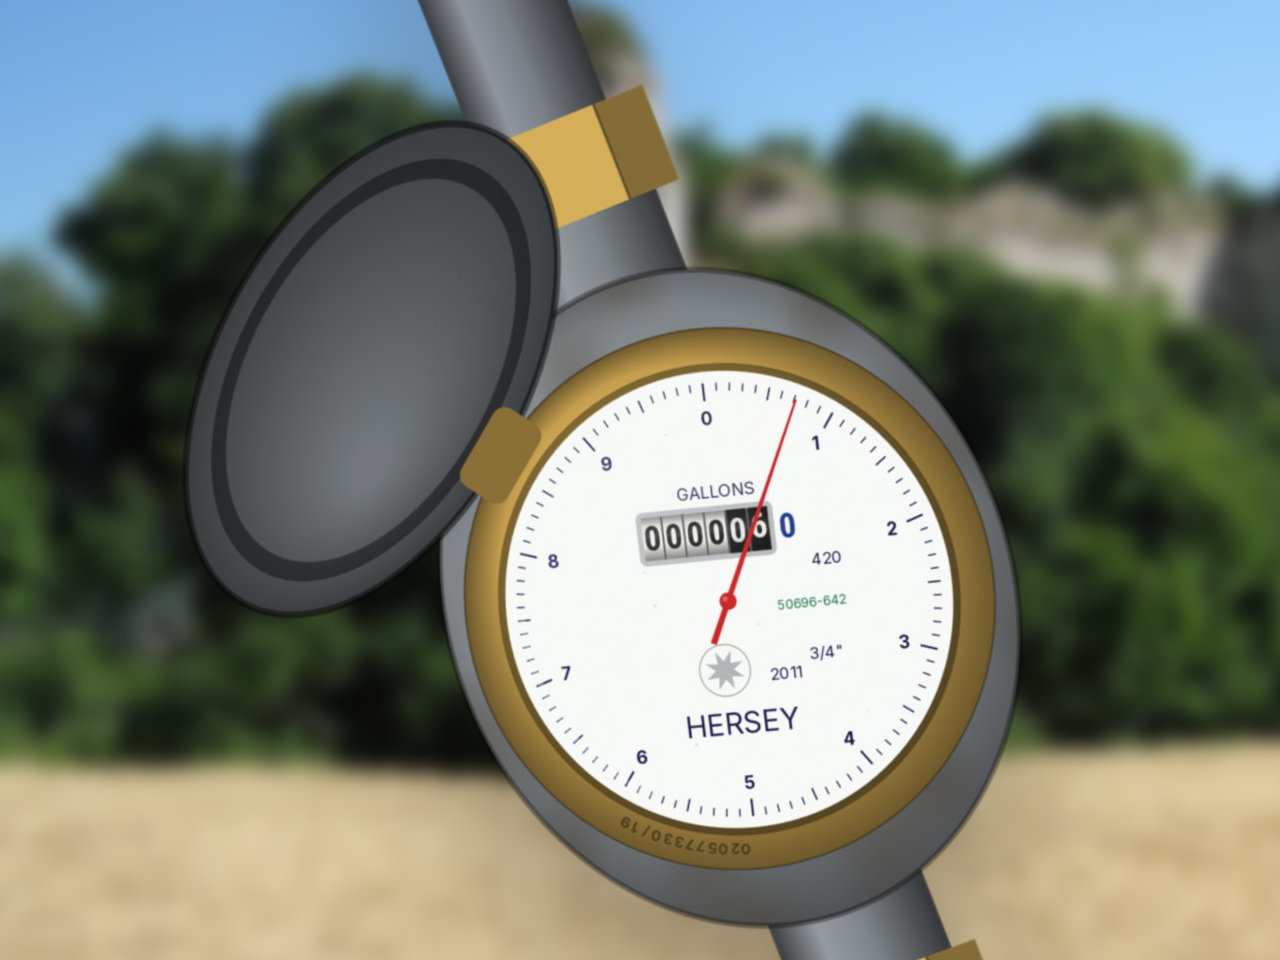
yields 60.7 gal
